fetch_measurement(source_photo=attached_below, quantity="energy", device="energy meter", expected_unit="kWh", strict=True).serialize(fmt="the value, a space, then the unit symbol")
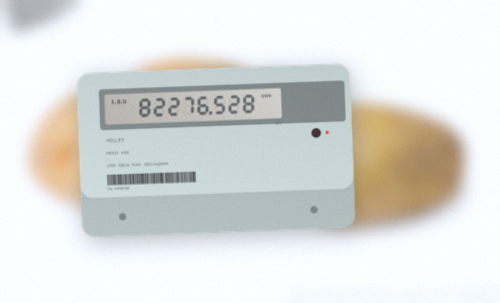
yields 82276.528 kWh
